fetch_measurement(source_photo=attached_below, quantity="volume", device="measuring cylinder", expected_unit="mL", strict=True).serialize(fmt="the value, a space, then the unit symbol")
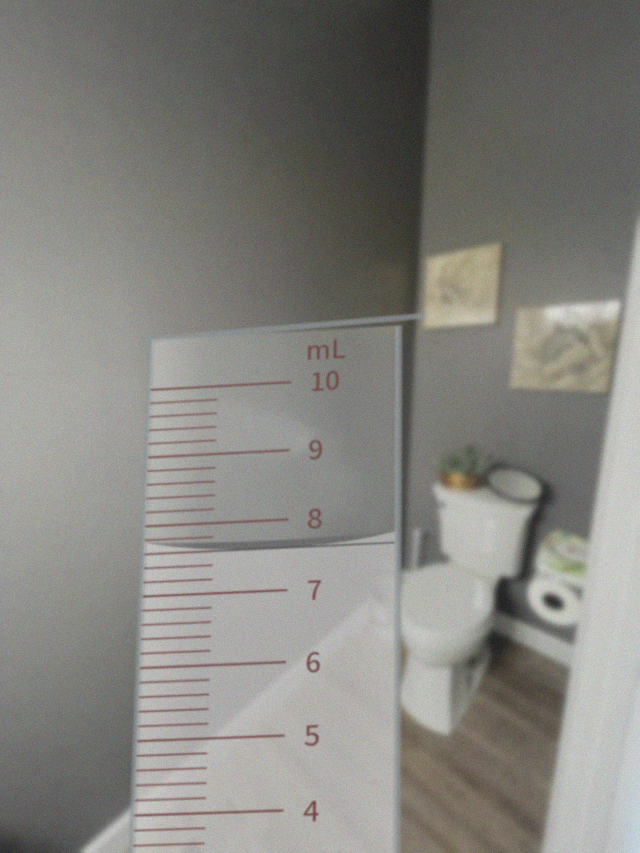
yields 7.6 mL
